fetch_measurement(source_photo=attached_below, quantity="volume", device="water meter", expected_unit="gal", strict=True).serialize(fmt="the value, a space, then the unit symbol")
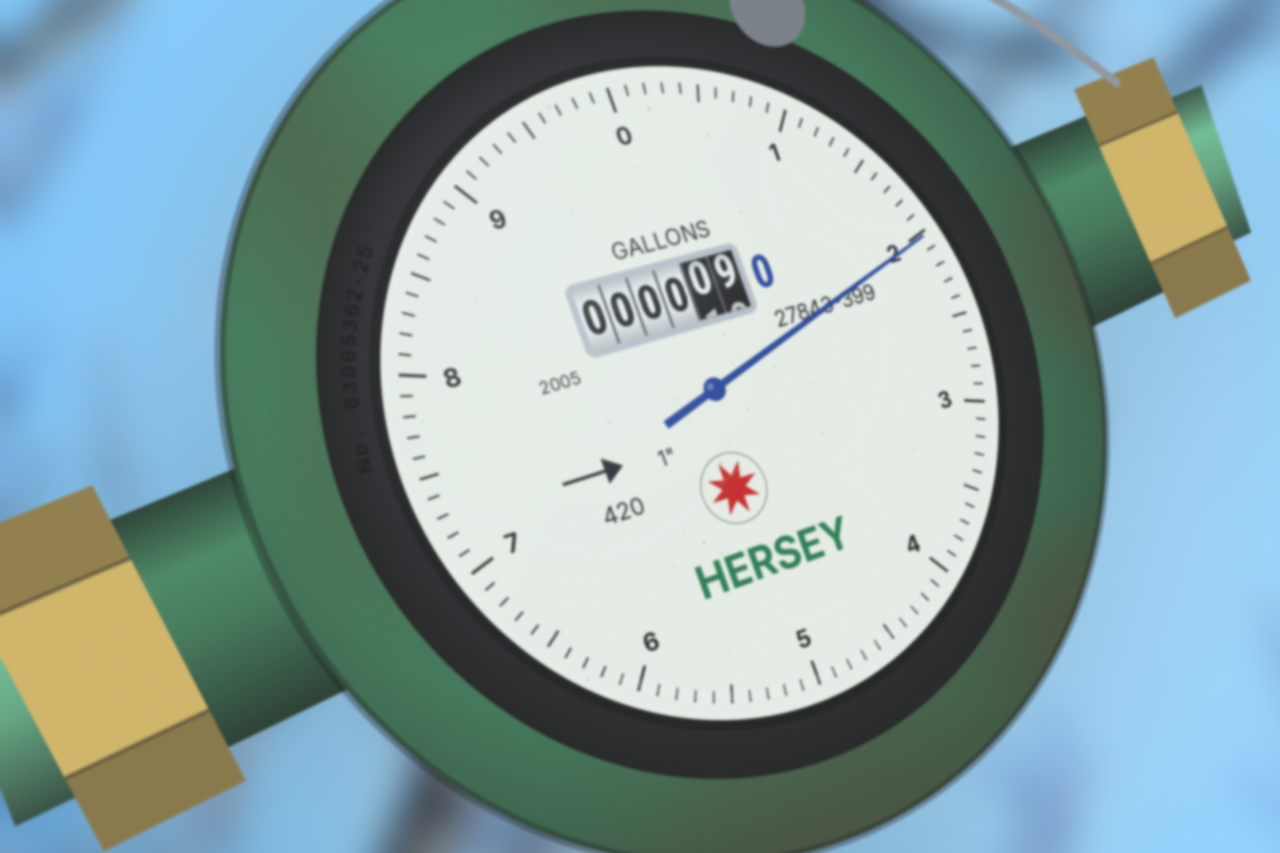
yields 92.0 gal
